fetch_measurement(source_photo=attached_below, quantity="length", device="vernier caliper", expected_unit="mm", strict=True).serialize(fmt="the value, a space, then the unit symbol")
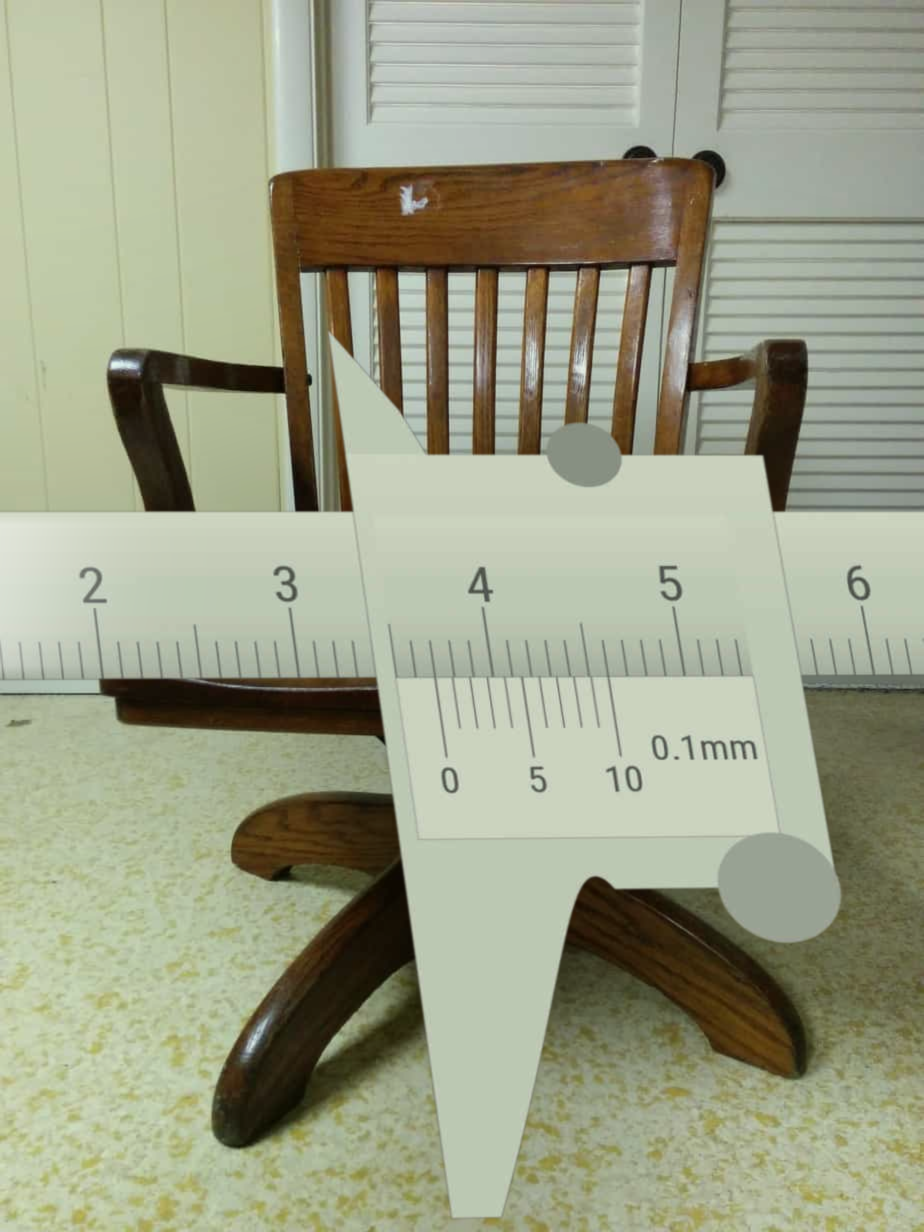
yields 37.0 mm
